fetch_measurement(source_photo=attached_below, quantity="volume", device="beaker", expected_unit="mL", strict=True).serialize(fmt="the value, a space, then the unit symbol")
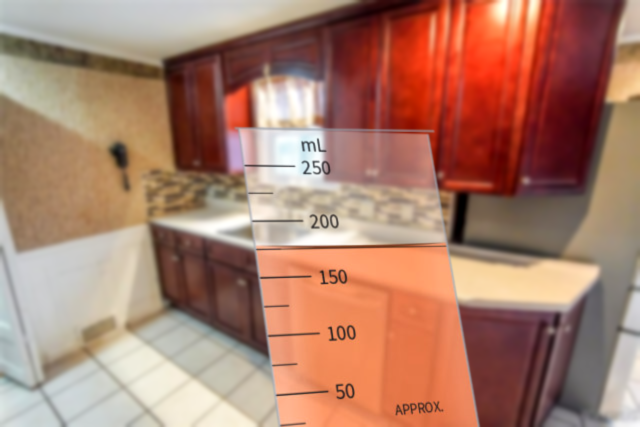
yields 175 mL
